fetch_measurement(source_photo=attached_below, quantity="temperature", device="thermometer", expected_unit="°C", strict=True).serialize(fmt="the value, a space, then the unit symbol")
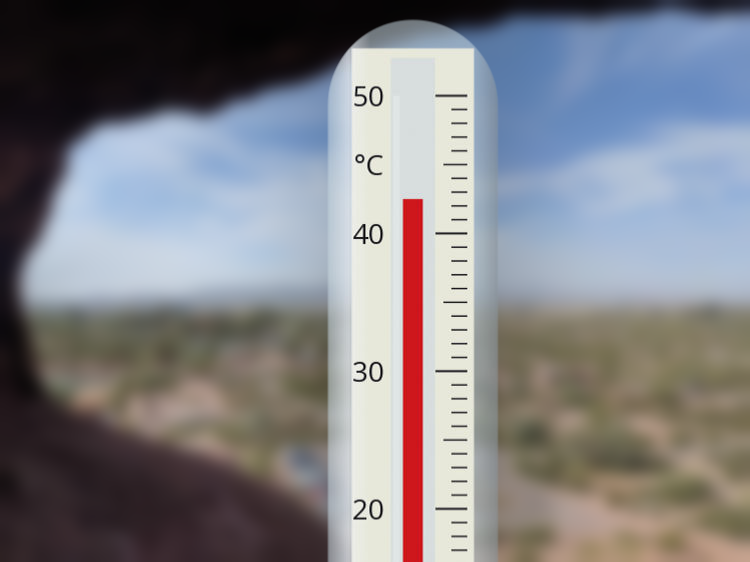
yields 42.5 °C
